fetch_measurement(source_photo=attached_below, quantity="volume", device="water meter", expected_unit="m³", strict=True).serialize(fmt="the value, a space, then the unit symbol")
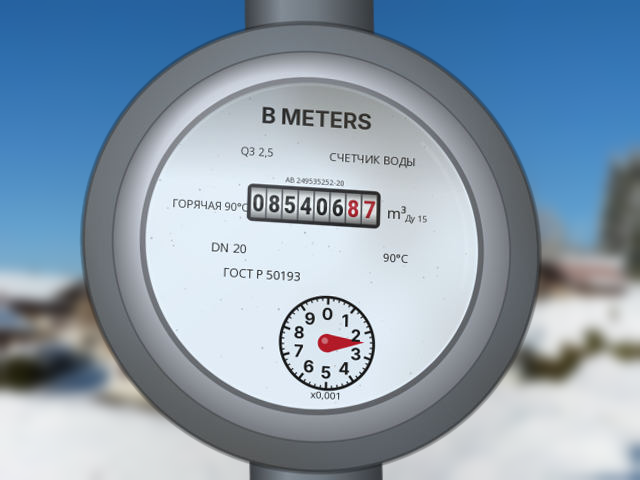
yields 85406.872 m³
